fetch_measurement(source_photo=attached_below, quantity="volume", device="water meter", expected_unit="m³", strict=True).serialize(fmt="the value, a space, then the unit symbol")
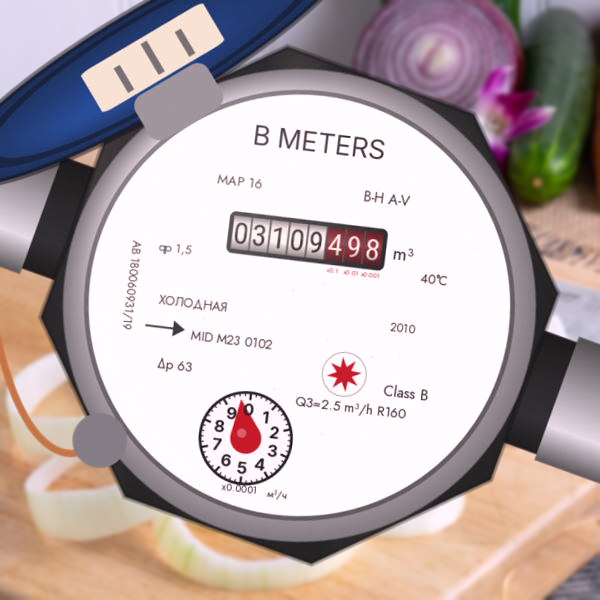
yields 3109.4979 m³
